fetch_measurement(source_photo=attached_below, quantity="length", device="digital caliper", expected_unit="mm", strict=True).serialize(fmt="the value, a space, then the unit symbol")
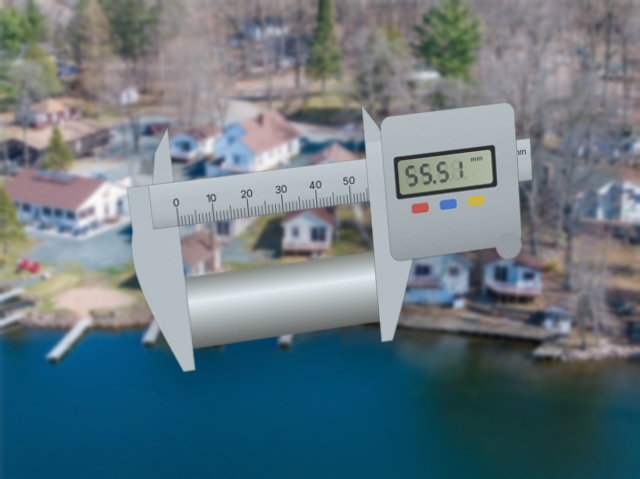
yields 55.51 mm
